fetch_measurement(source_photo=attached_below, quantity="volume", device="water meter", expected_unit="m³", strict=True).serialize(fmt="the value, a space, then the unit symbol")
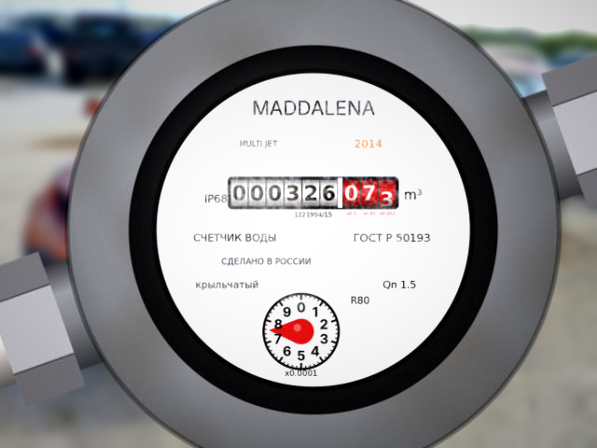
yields 326.0727 m³
